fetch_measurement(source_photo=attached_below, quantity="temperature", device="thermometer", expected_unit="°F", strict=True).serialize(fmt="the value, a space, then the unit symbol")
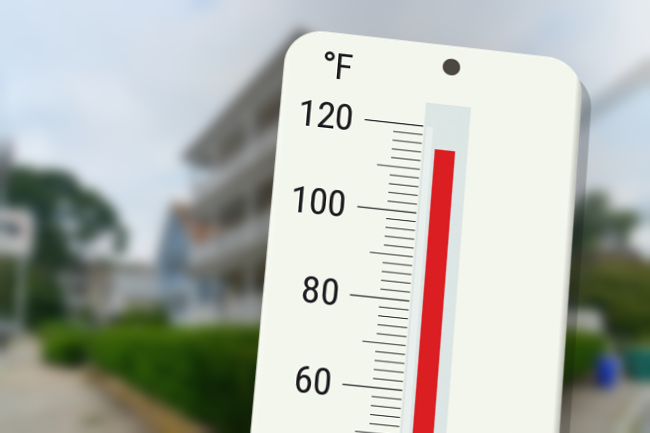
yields 115 °F
